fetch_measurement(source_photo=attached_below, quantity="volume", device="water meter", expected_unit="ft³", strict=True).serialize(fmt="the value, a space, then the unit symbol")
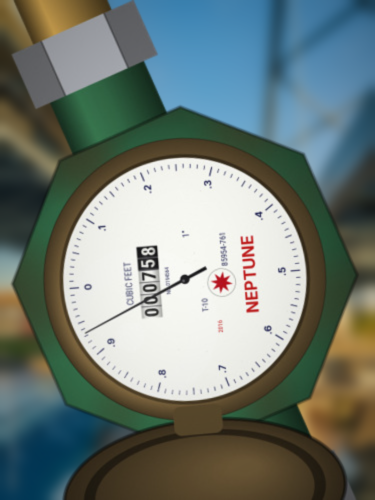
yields 757.93 ft³
